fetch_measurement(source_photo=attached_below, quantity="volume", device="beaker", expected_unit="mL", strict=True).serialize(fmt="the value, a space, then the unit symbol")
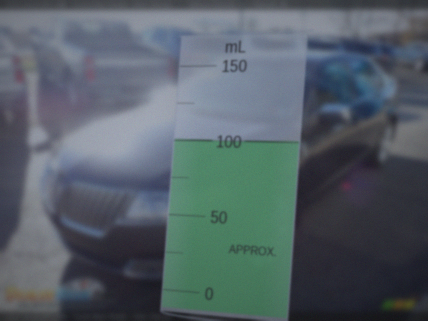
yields 100 mL
